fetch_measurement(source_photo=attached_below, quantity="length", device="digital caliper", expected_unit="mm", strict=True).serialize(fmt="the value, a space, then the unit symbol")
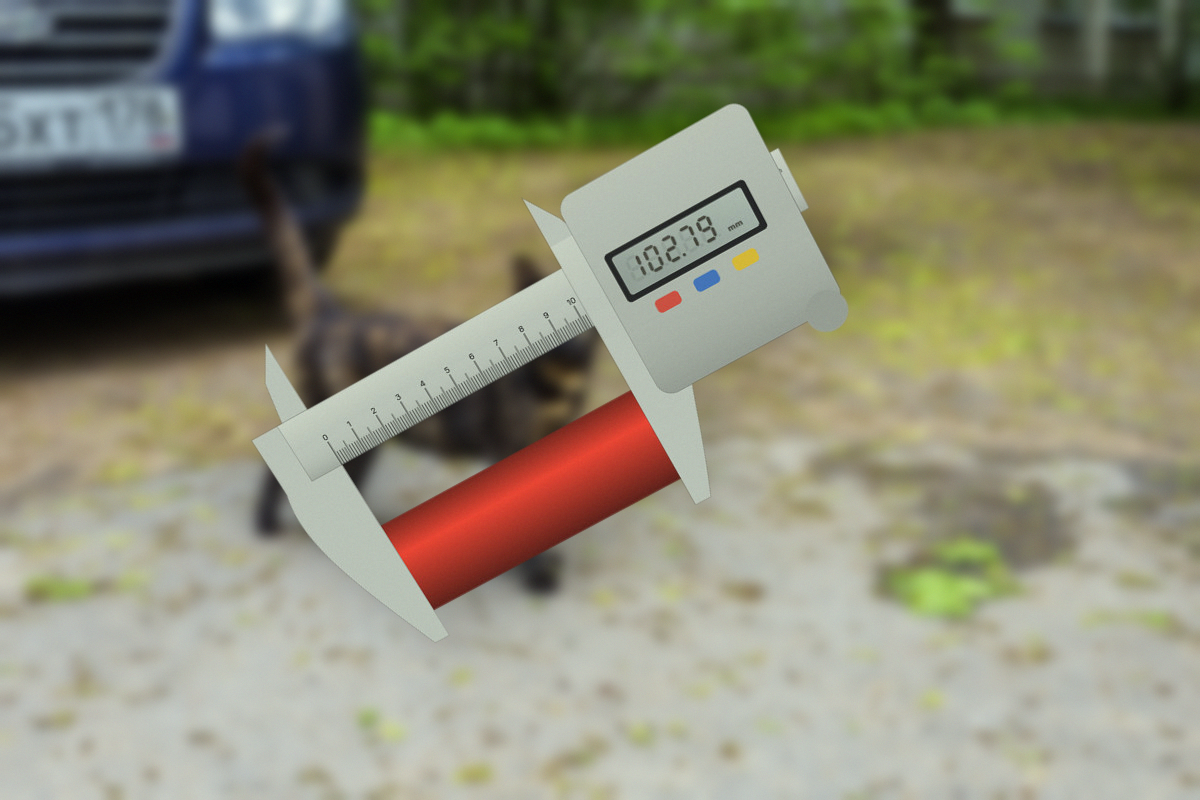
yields 102.79 mm
